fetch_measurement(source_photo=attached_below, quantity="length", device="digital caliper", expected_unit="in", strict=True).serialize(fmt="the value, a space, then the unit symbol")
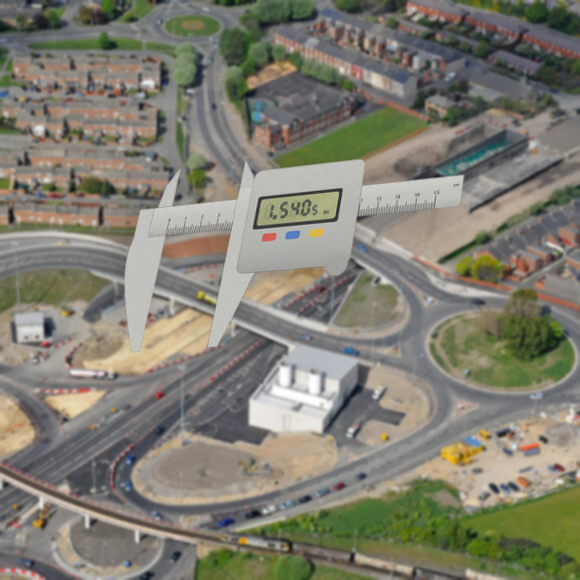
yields 1.5405 in
